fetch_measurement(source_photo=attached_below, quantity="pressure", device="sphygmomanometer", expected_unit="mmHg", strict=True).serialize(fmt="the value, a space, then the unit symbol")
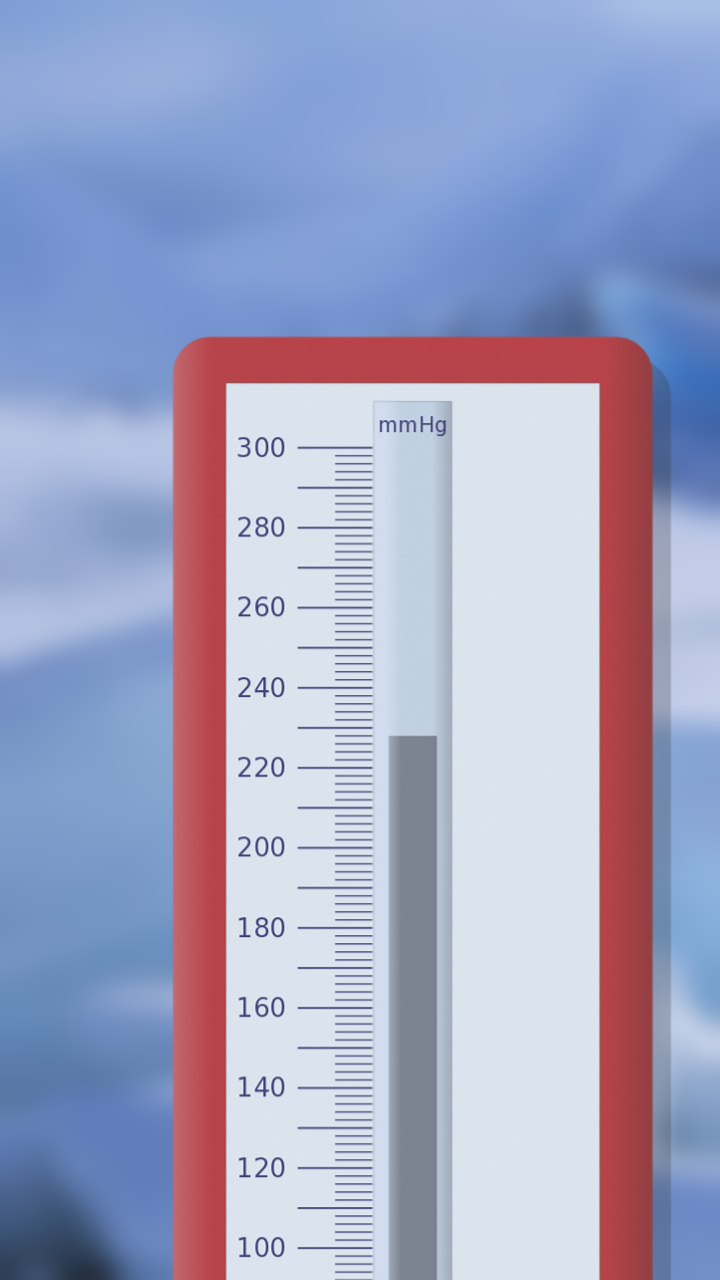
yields 228 mmHg
